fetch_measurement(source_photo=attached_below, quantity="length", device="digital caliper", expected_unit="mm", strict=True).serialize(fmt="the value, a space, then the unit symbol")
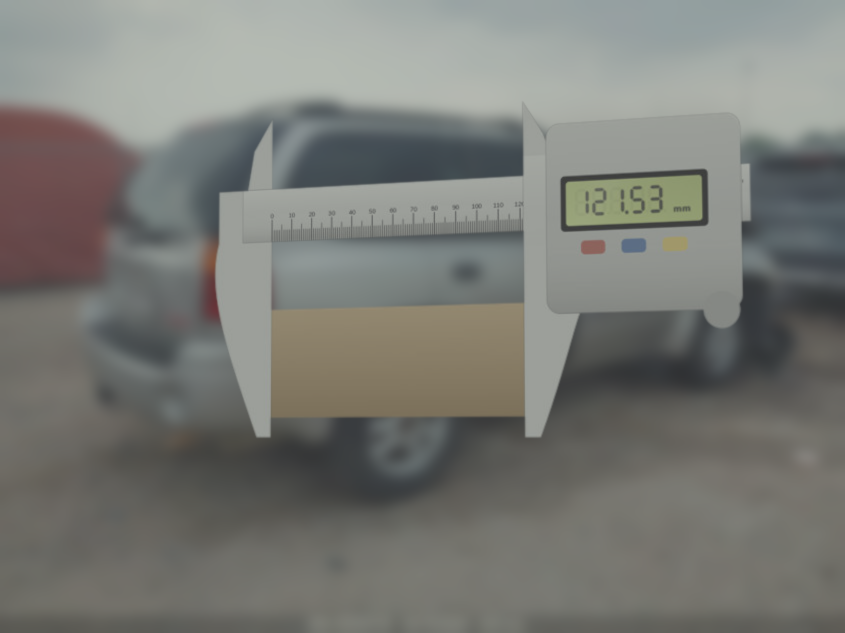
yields 121.53 mm
